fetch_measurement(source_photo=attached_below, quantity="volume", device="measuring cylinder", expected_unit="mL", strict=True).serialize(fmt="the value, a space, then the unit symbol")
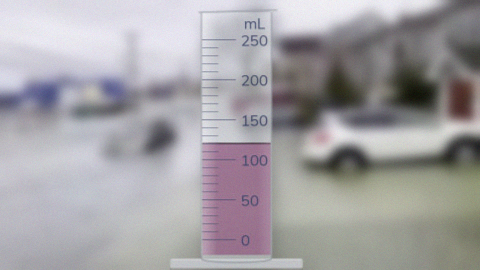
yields 120 mL
